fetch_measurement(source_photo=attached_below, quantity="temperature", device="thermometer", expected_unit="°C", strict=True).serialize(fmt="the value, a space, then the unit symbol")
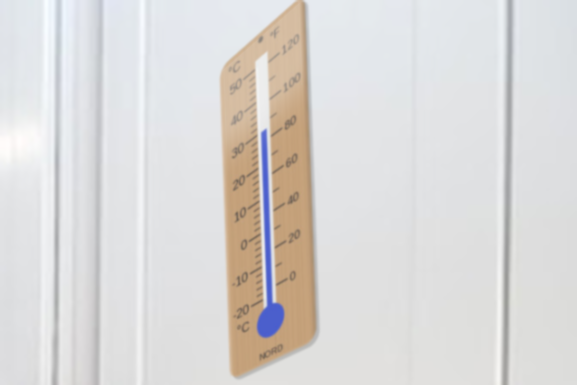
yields 30 °C
